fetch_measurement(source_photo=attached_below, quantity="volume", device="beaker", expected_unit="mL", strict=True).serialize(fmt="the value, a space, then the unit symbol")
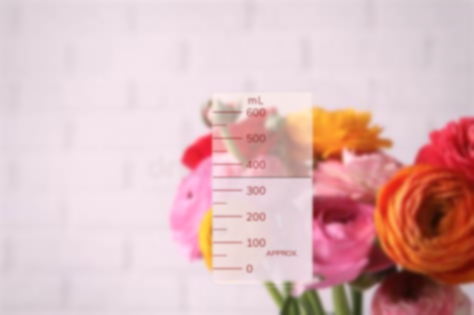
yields 350 mL
